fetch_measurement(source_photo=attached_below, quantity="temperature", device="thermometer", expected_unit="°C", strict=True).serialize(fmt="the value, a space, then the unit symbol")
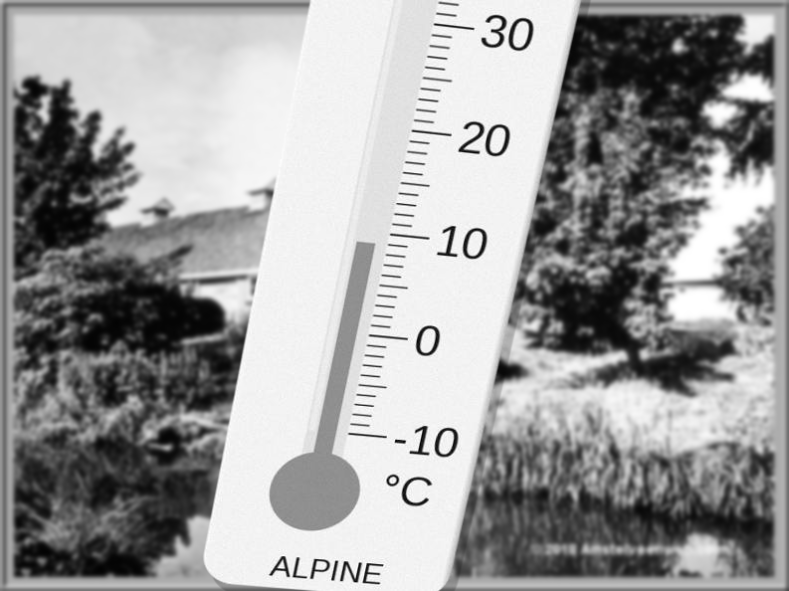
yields 9 °C
